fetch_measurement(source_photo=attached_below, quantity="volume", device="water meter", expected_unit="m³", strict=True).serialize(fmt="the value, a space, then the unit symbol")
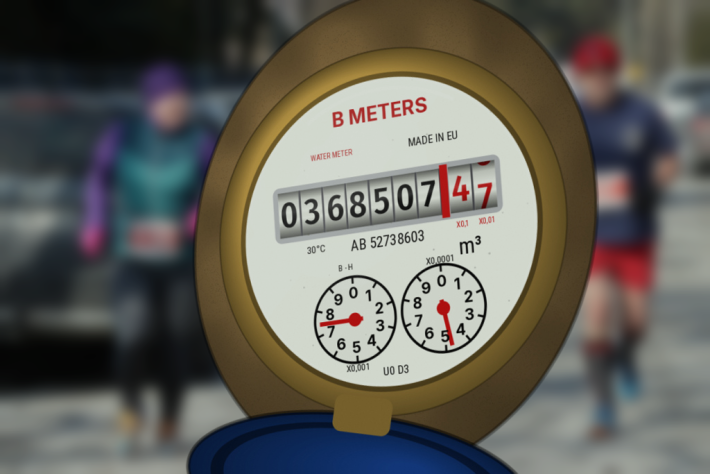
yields 368507.4674 m³
